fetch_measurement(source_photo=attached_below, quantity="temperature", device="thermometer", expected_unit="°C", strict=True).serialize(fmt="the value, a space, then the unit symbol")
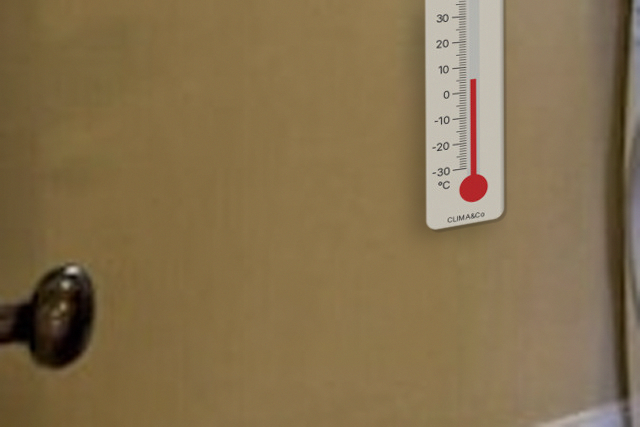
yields 5 °C
